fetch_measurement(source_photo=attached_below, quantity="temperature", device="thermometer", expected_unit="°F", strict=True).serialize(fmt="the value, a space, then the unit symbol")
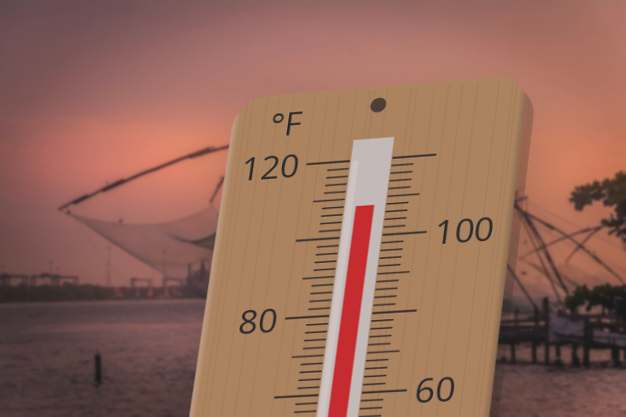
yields 108 °F
